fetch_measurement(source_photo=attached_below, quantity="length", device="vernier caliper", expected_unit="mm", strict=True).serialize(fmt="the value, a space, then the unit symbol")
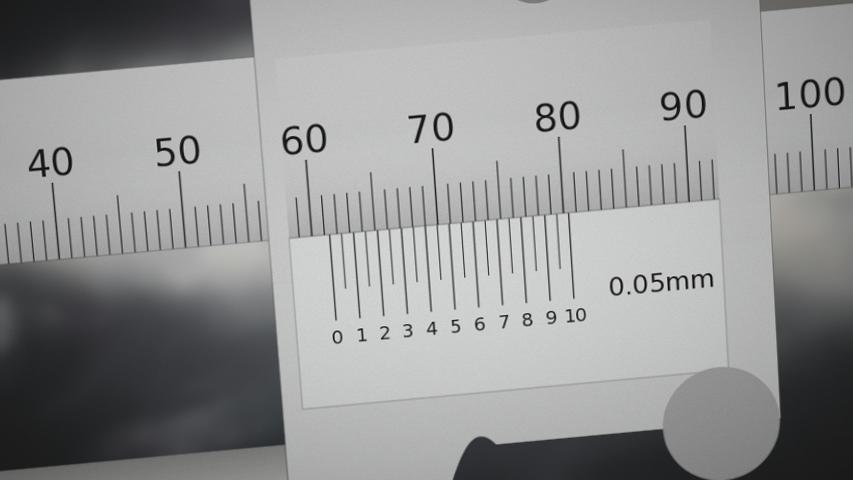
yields 61.4 mm
